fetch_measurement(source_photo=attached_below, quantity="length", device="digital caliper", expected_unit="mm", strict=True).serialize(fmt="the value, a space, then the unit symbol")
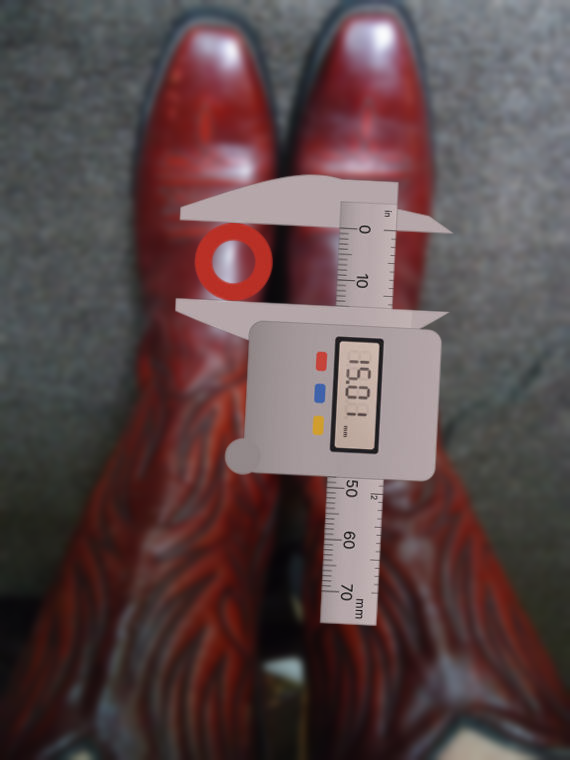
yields 15.01 mm
